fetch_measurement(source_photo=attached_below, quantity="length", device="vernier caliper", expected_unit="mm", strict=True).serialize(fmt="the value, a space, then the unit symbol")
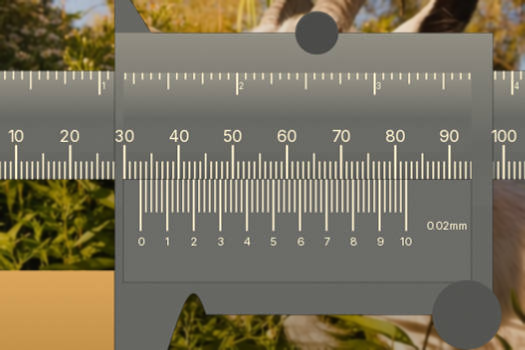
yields 33.0 mm
